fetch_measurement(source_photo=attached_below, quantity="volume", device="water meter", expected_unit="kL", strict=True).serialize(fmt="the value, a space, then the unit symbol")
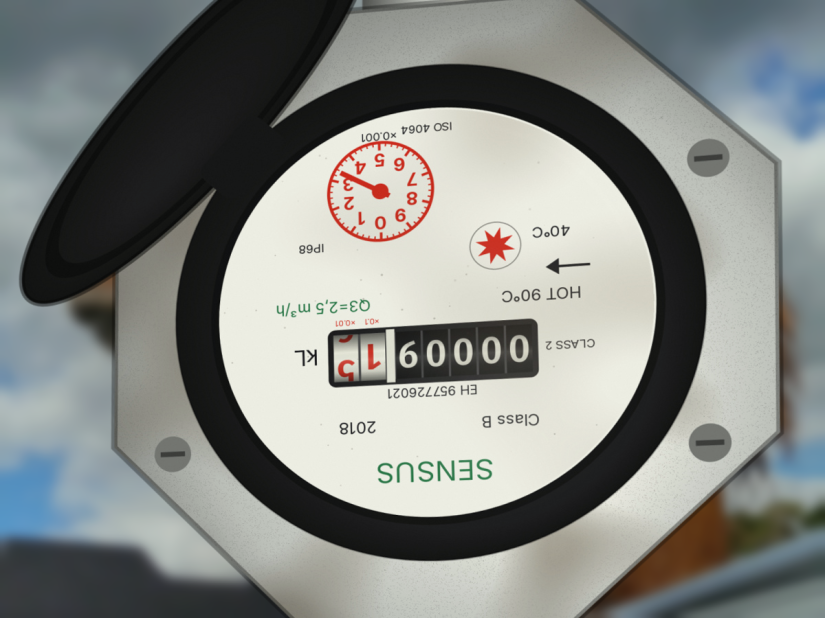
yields 9.153 kL
